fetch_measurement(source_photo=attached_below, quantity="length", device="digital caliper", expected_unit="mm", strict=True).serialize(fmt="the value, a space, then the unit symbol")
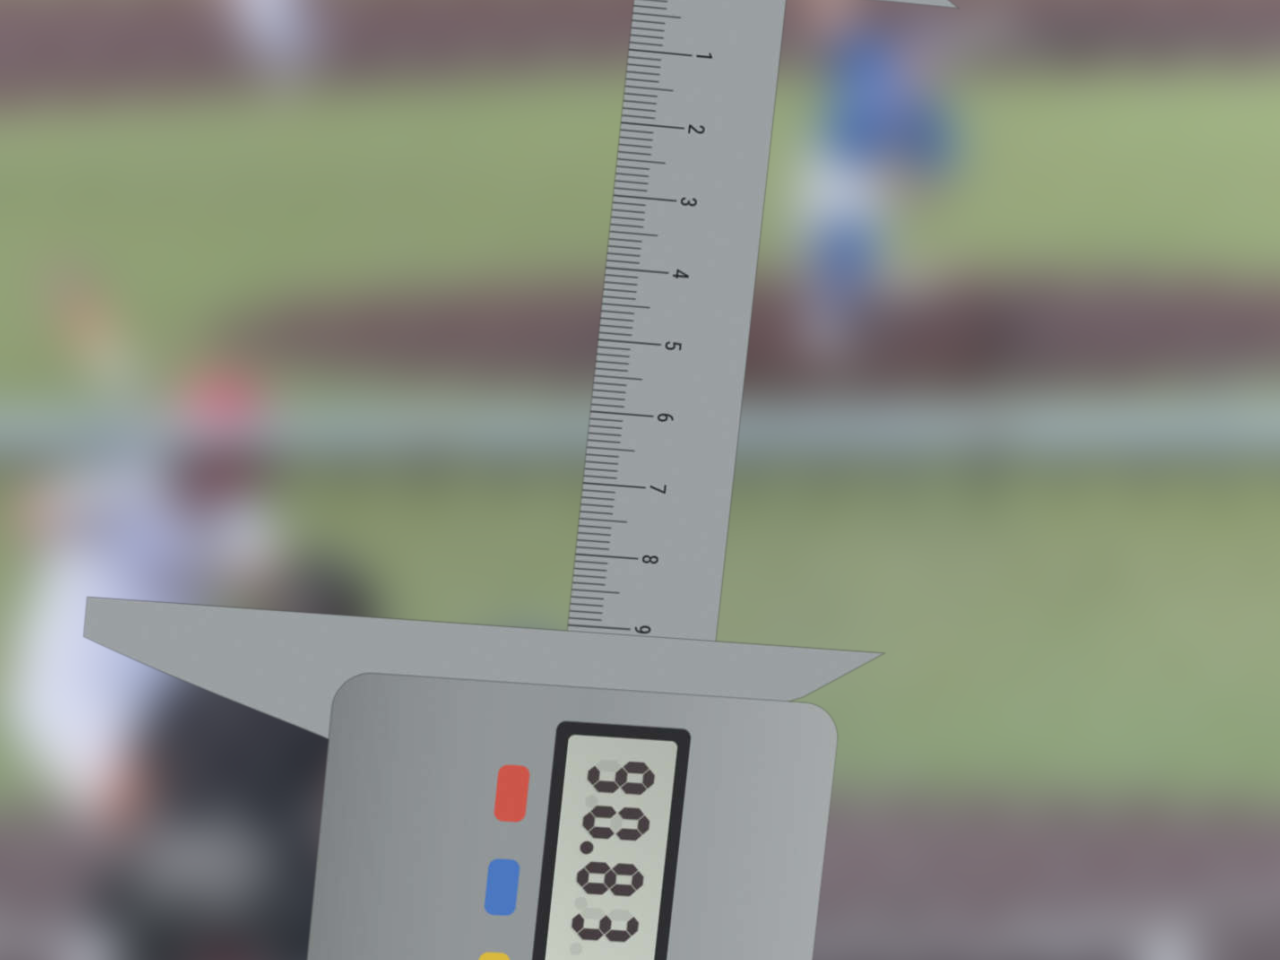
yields 90.83 mm
